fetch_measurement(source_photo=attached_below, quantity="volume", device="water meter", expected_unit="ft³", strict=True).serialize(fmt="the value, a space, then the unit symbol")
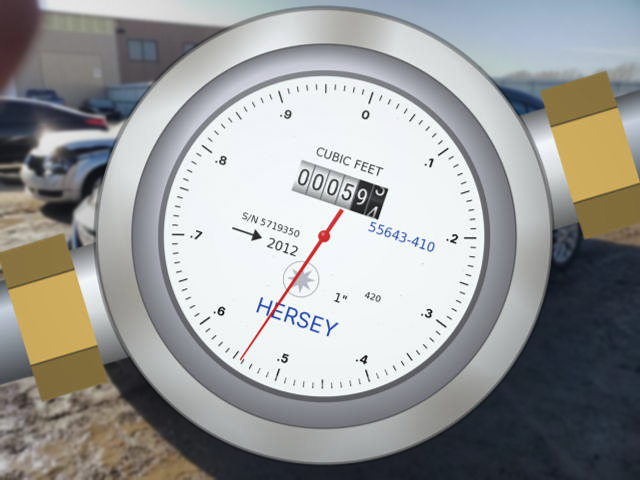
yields 593.54 ft³
